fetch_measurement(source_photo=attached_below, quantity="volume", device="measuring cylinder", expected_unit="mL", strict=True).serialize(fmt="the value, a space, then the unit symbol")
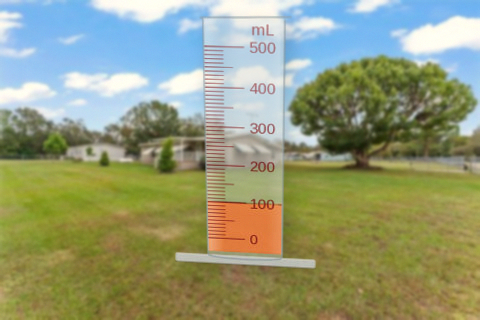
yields 100 mL
